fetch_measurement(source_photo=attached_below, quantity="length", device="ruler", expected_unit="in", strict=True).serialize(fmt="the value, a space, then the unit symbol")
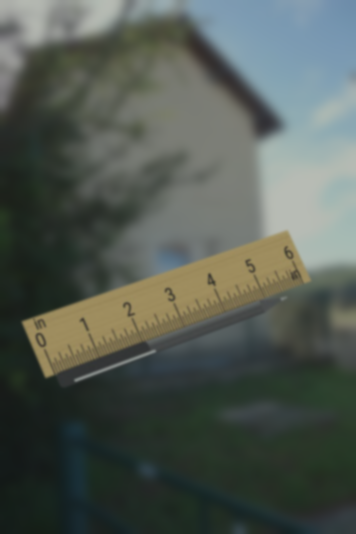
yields 5.5 in
